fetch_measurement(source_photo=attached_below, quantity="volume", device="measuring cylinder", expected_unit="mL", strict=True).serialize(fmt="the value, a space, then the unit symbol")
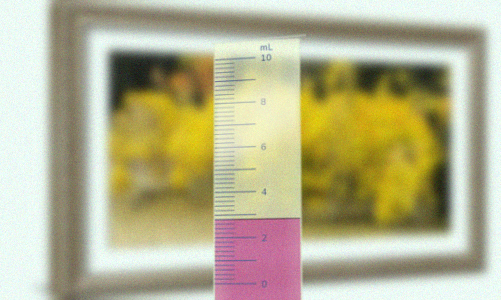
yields 2.8 mL
